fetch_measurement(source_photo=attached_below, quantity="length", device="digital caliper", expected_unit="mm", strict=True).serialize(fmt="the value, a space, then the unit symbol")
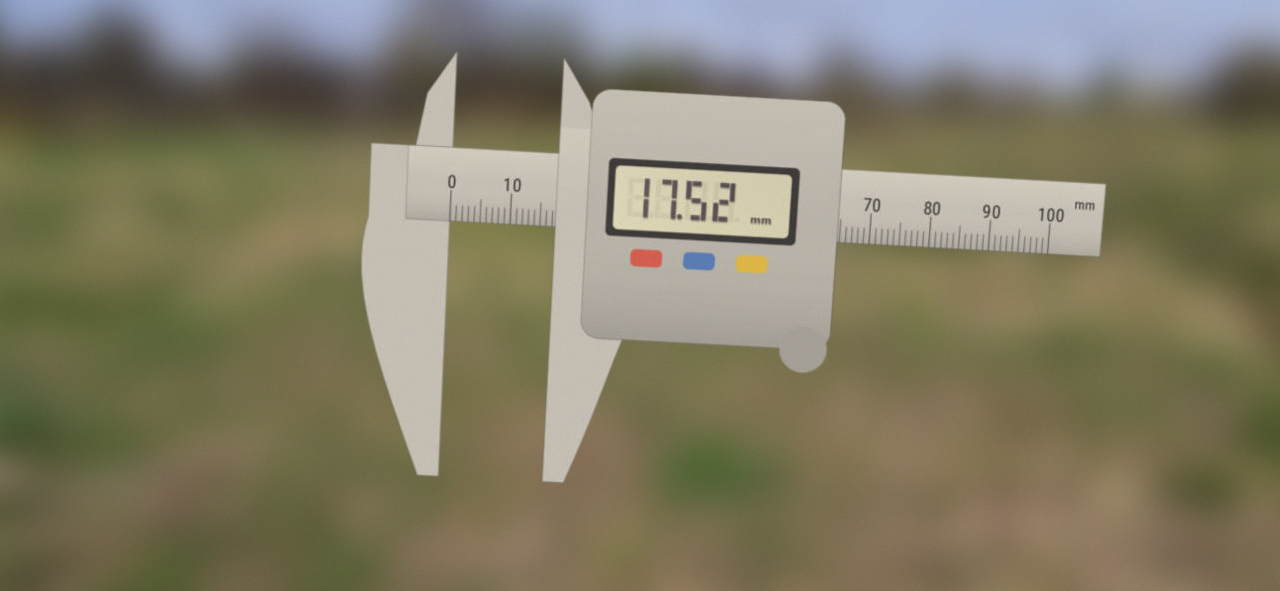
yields 17.52 mm
